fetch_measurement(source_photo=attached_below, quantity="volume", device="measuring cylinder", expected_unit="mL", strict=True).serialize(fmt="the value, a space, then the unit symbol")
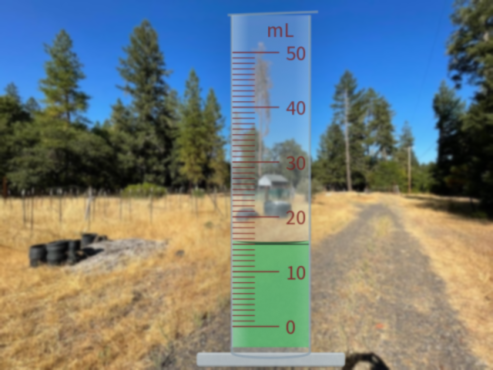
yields 15 mL
